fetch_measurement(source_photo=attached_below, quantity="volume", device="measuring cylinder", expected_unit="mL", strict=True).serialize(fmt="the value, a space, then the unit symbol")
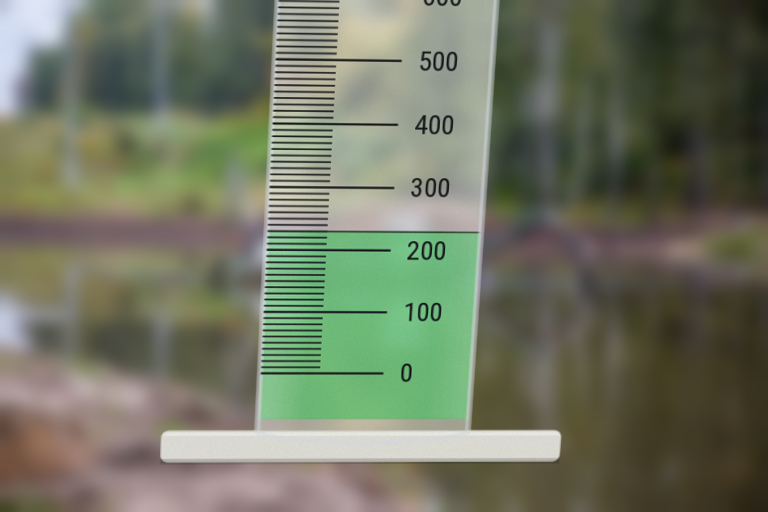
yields 230 mL
